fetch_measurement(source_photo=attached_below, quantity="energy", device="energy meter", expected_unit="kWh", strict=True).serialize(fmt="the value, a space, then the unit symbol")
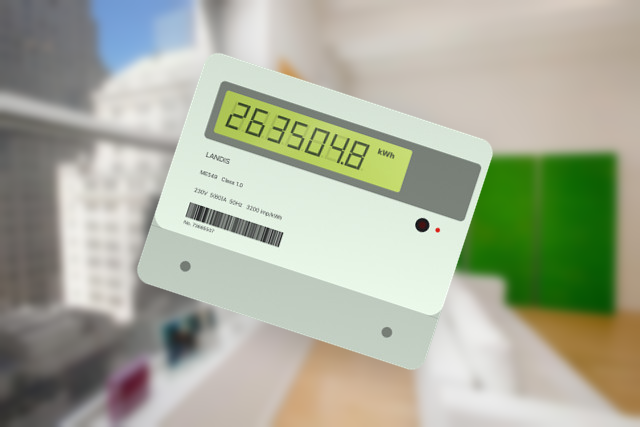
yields 263504.8 kWh
